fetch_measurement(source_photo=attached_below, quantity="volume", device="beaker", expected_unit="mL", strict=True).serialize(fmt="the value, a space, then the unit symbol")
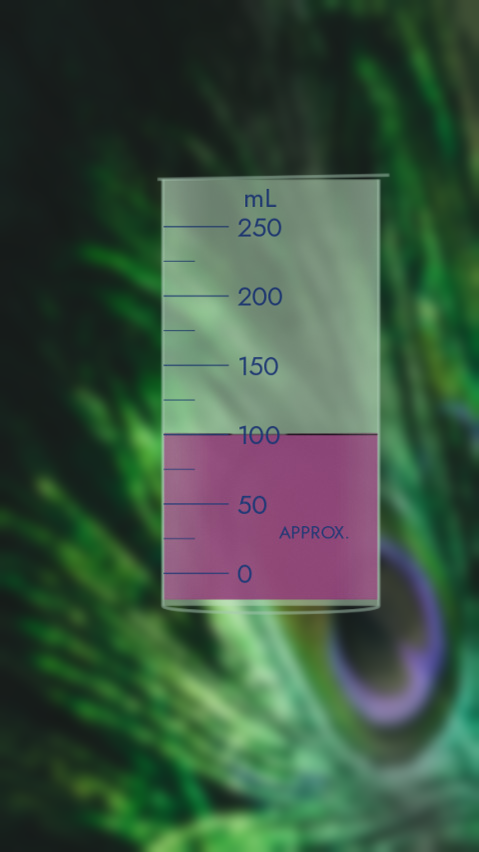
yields 100 mL
